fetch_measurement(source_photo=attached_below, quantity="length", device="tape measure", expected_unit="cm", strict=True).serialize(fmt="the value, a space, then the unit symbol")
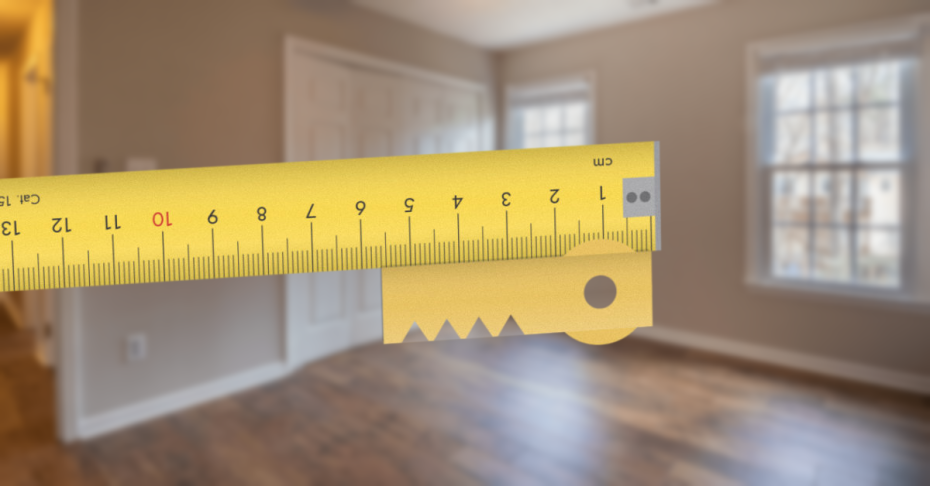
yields 5.6 cm
